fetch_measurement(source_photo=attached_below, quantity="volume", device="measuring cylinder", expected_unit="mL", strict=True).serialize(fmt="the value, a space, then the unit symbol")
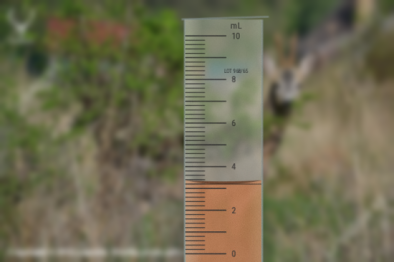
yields 3.2 mL
